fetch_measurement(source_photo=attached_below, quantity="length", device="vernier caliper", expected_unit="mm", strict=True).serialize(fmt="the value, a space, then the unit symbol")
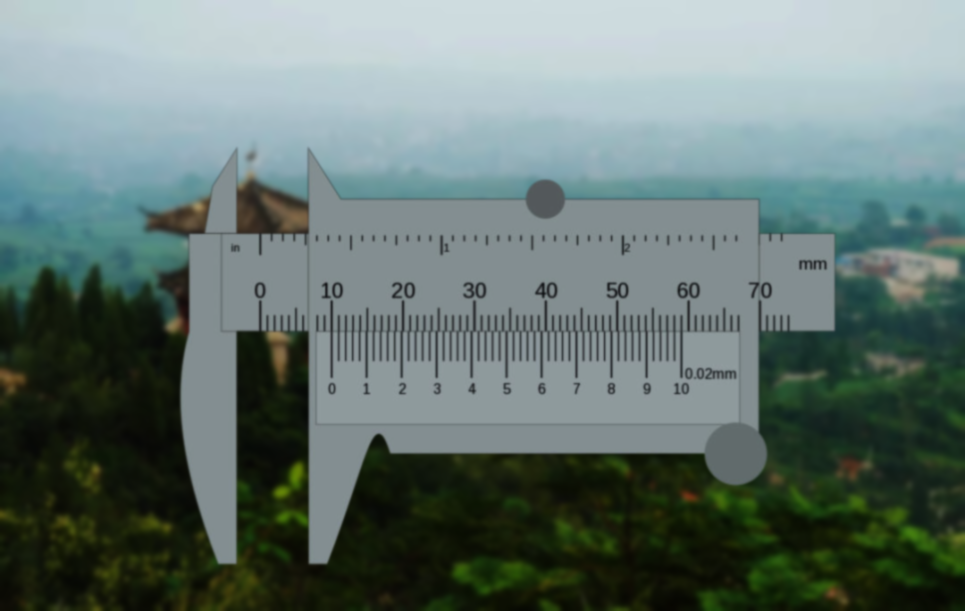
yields 10.0 mm
